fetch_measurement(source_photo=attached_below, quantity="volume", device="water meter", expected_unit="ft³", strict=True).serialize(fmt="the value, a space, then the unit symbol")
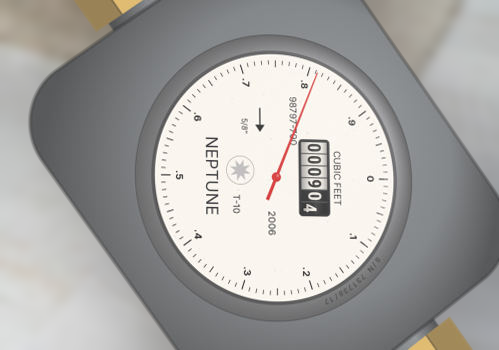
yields 903.81 ft³
